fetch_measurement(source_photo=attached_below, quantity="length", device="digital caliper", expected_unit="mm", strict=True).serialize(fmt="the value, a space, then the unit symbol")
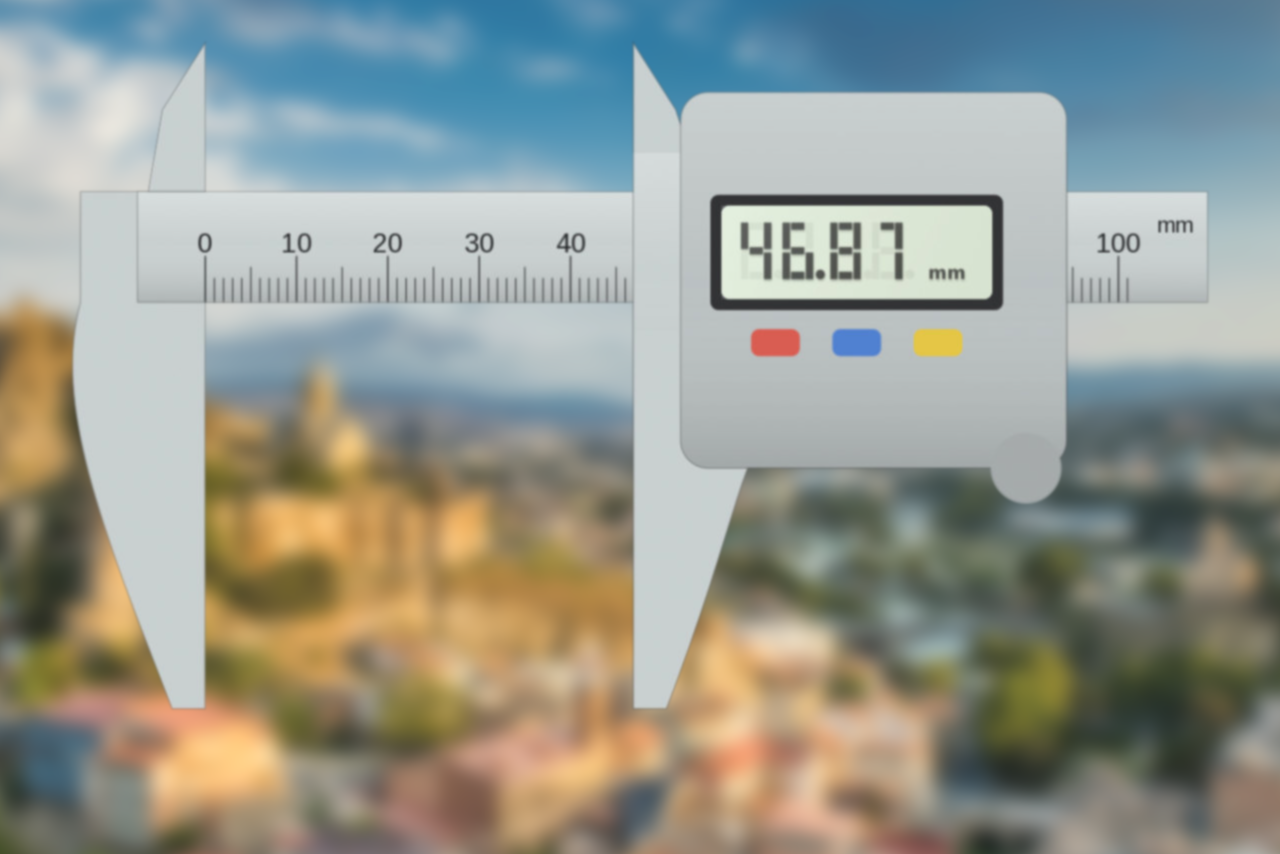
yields 46.87 mm
